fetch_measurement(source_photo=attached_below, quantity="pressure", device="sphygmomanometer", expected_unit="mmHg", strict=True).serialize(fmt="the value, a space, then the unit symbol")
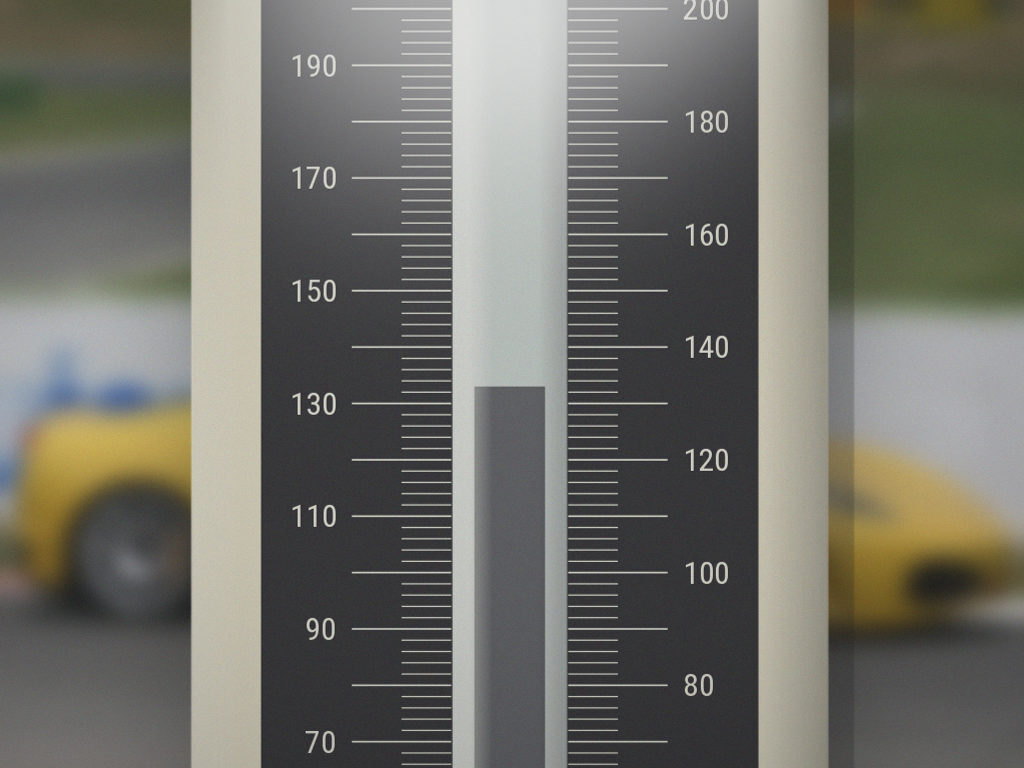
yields 133 mmHg
